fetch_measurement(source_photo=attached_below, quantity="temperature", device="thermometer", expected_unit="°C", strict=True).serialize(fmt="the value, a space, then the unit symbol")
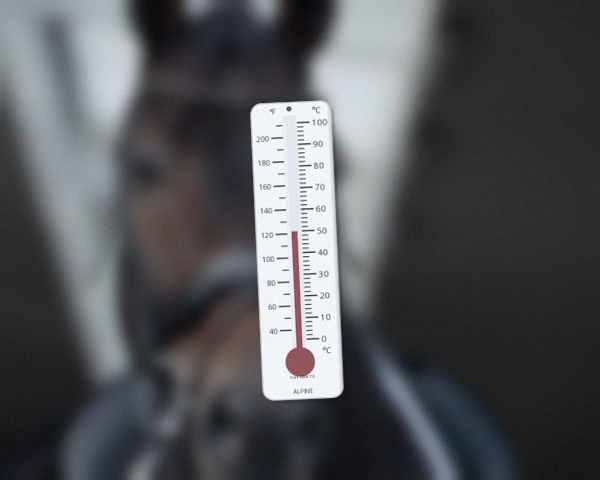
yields 50 °C
